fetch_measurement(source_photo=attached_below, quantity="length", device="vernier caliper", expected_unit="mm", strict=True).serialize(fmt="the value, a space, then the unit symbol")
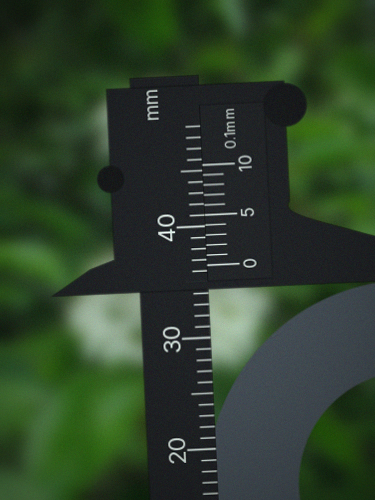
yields 36.5 mm
